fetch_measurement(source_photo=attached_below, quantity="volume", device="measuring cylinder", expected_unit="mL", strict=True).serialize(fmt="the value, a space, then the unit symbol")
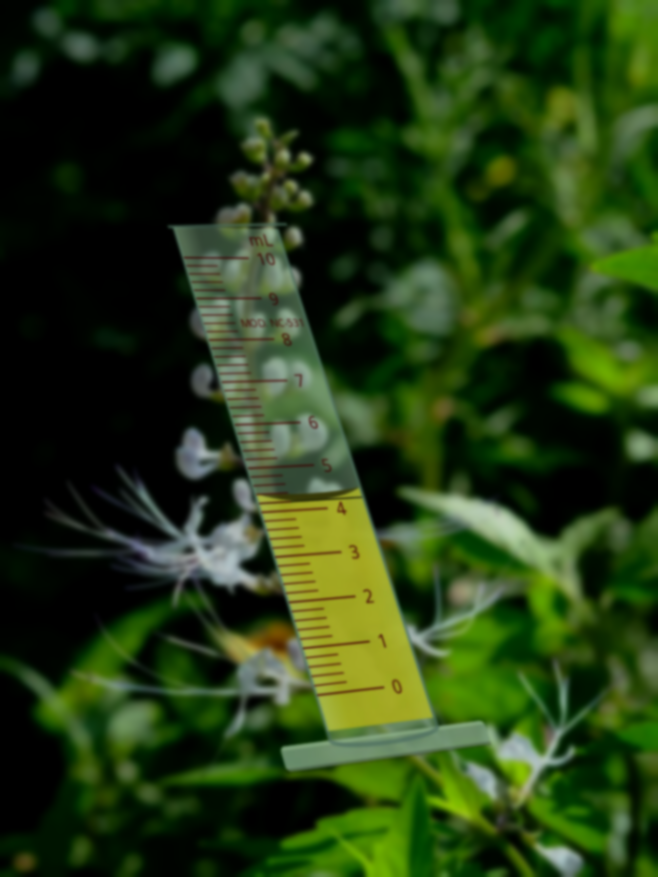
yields 4.2 mL
